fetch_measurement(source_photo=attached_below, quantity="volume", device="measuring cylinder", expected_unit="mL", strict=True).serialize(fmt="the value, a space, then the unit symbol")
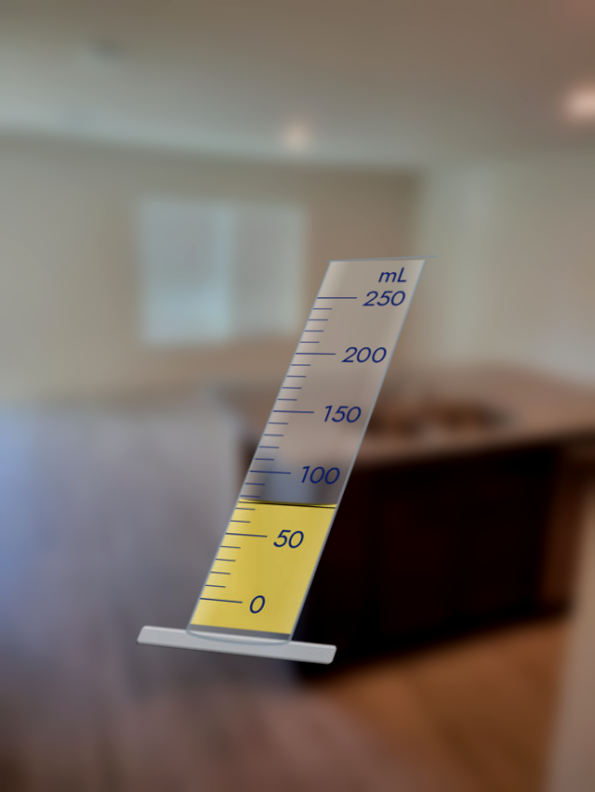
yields 75 mL
